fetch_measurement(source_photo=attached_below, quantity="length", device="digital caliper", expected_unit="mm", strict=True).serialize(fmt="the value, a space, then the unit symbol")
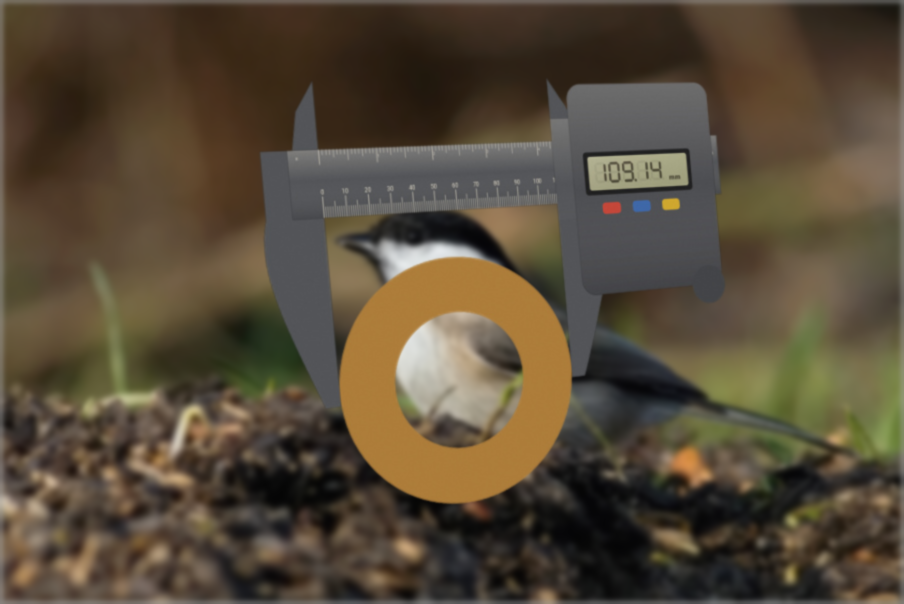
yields 109.14 mm
